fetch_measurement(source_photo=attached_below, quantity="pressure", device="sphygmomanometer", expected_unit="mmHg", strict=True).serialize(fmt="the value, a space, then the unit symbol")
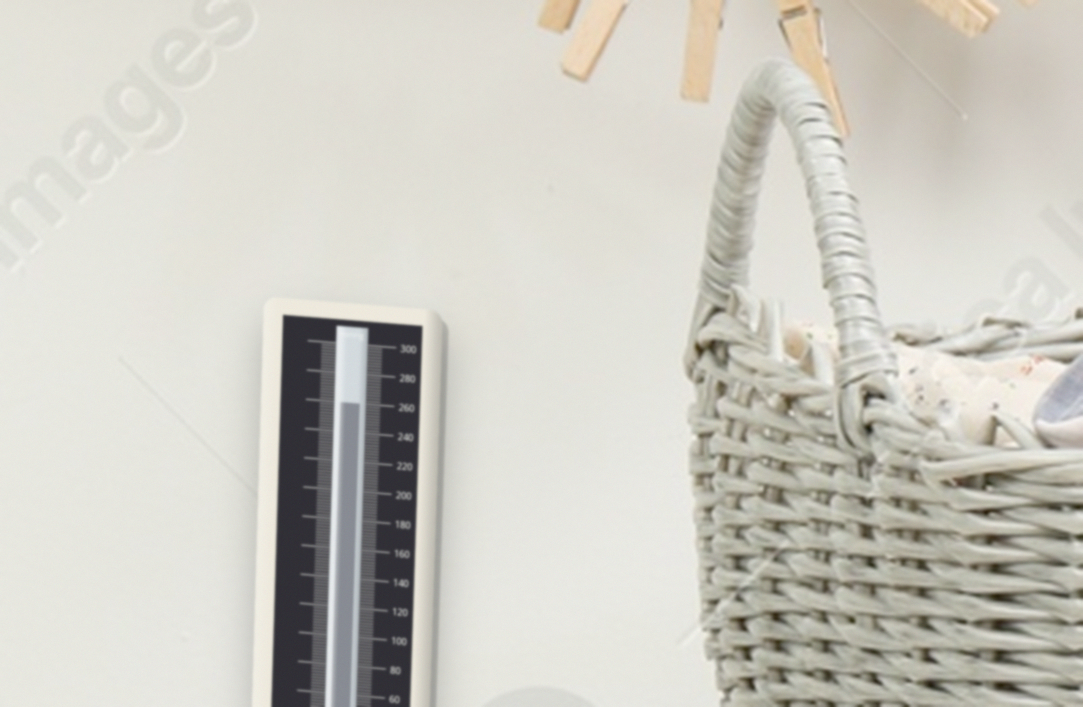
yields 260 mmHg
